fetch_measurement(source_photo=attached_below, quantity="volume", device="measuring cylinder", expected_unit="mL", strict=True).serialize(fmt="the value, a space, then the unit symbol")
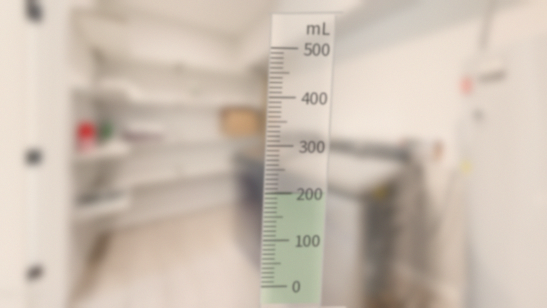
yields 200 mL
